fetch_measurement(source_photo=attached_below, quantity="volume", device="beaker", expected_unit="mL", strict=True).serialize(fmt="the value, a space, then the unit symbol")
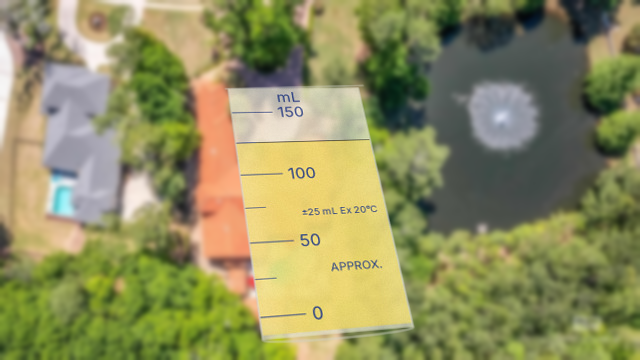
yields 125 mL
